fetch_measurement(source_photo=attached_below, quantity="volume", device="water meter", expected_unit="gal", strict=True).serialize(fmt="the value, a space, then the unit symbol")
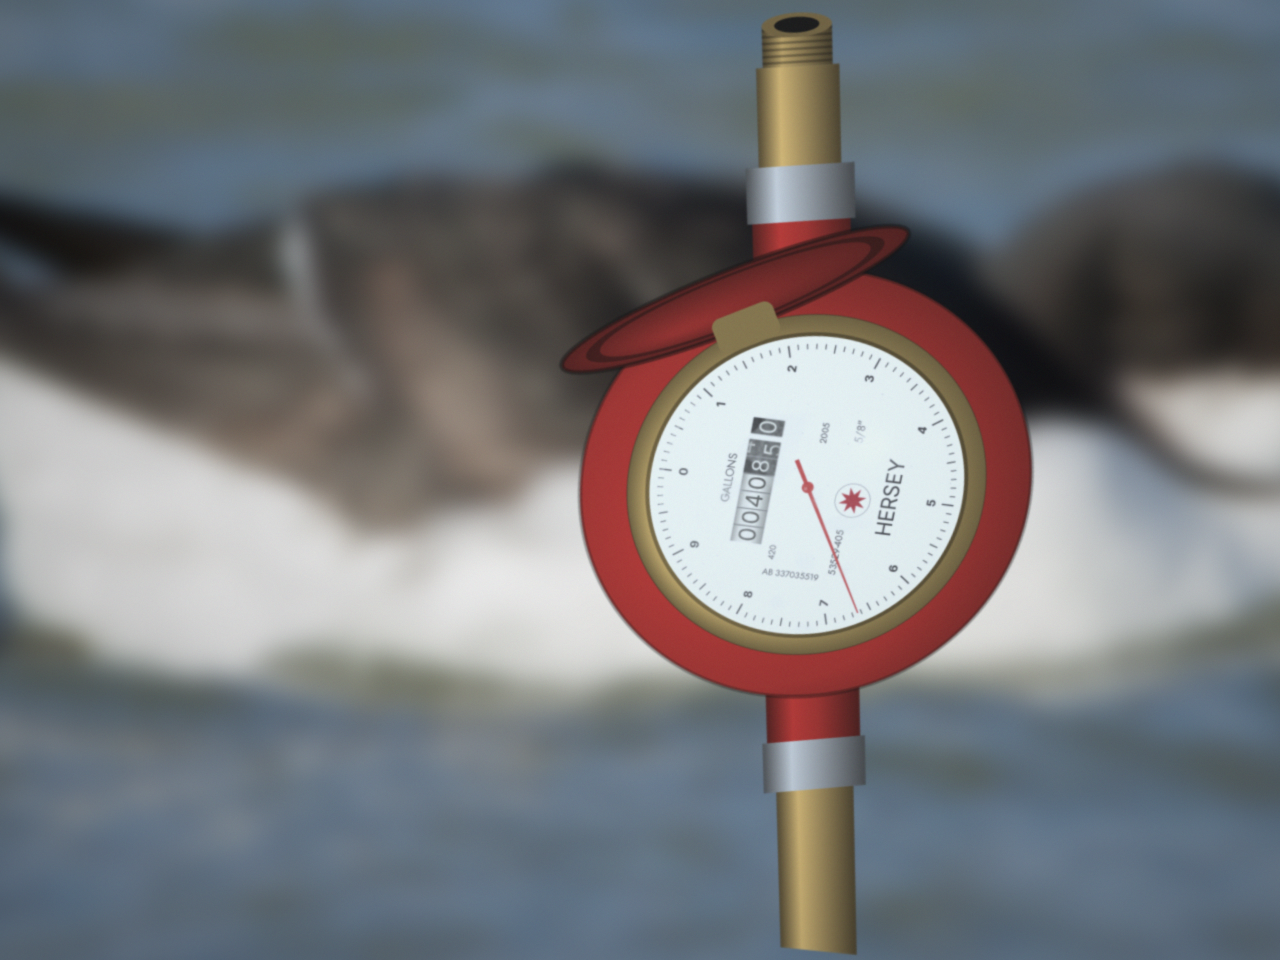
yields 40846.6 gal
